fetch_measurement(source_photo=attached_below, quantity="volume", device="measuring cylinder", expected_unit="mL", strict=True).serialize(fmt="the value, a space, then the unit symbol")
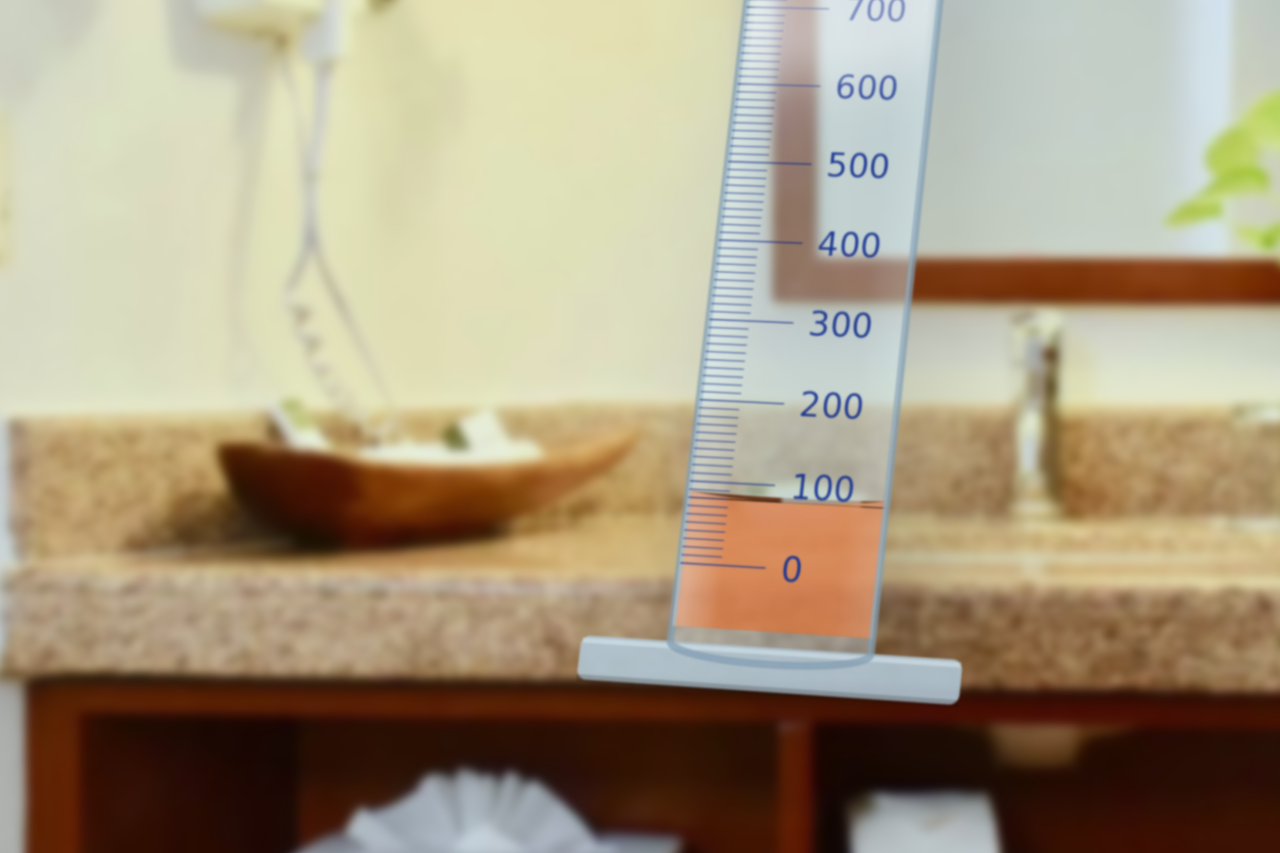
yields 80 mL
